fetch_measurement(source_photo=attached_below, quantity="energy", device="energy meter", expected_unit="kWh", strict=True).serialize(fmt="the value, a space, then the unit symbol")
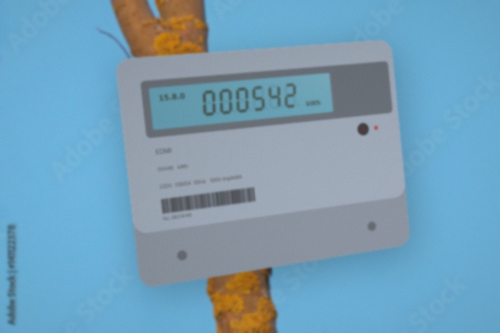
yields 542 kWh
